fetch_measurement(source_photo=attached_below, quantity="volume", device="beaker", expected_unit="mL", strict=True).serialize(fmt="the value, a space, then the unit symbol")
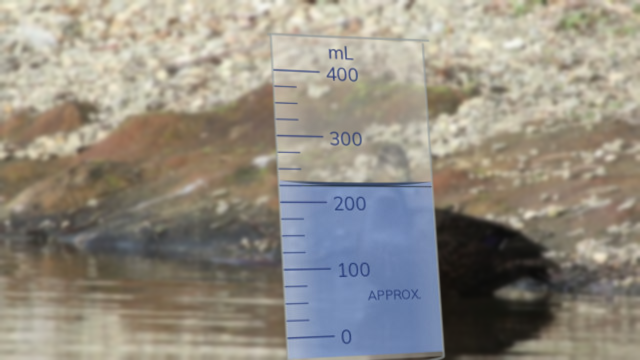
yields 225 mL
